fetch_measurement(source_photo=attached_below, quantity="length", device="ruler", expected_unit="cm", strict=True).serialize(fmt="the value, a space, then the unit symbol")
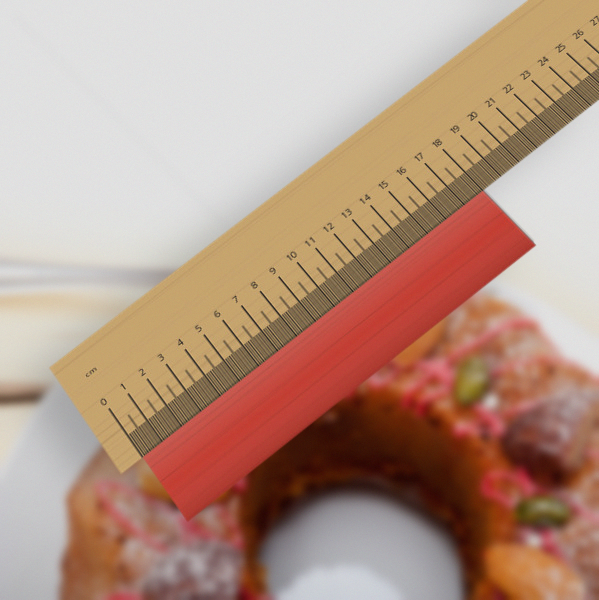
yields 18 cm
